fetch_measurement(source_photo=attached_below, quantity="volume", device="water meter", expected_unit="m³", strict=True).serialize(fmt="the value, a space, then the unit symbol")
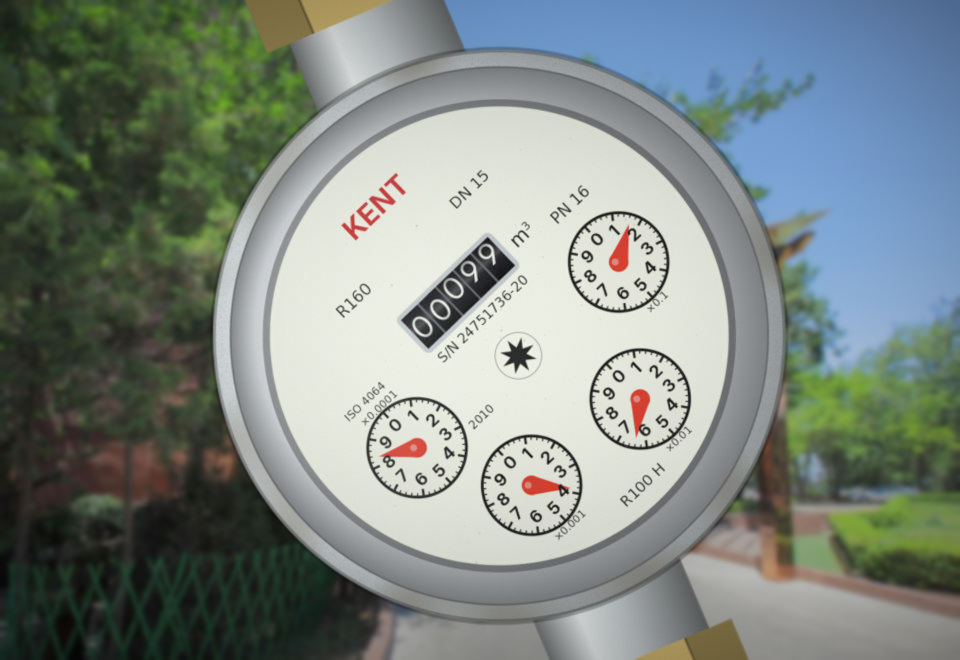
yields 99.1638 m³
